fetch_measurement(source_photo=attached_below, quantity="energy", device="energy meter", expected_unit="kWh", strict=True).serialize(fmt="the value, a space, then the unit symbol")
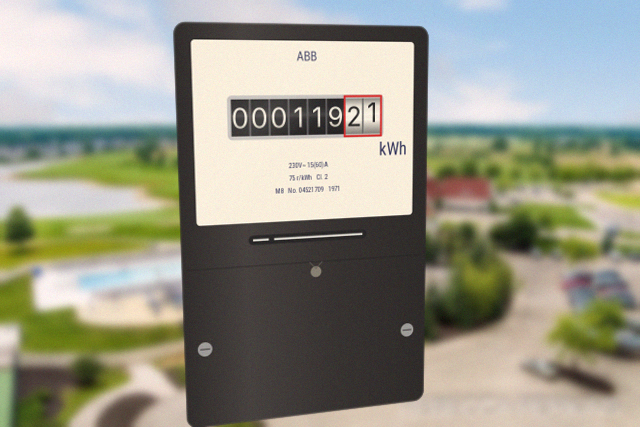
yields 119.21 kWh
